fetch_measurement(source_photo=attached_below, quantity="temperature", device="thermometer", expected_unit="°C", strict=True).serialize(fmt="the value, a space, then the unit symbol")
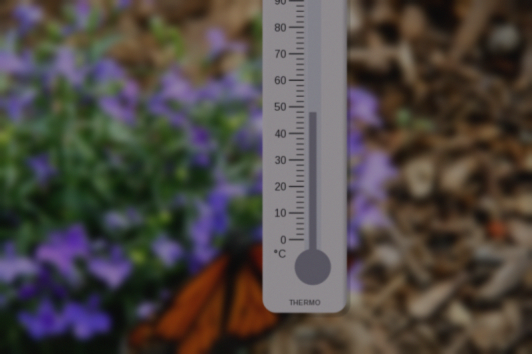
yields 48 °C
